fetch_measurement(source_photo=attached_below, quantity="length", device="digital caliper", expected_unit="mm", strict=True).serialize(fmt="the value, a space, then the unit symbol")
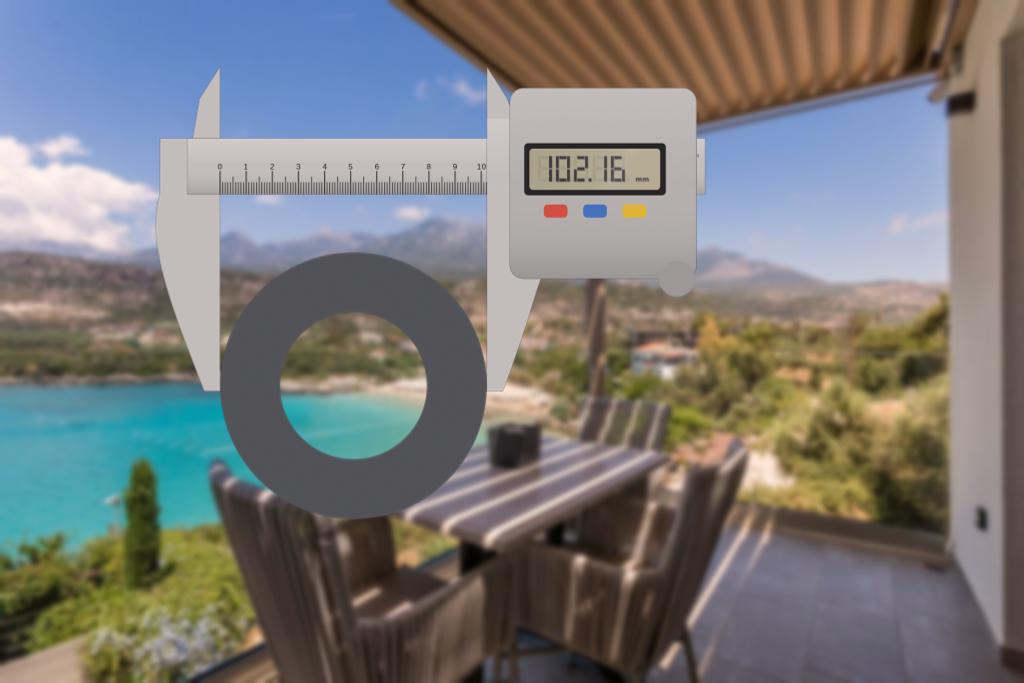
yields 102.16 mm
